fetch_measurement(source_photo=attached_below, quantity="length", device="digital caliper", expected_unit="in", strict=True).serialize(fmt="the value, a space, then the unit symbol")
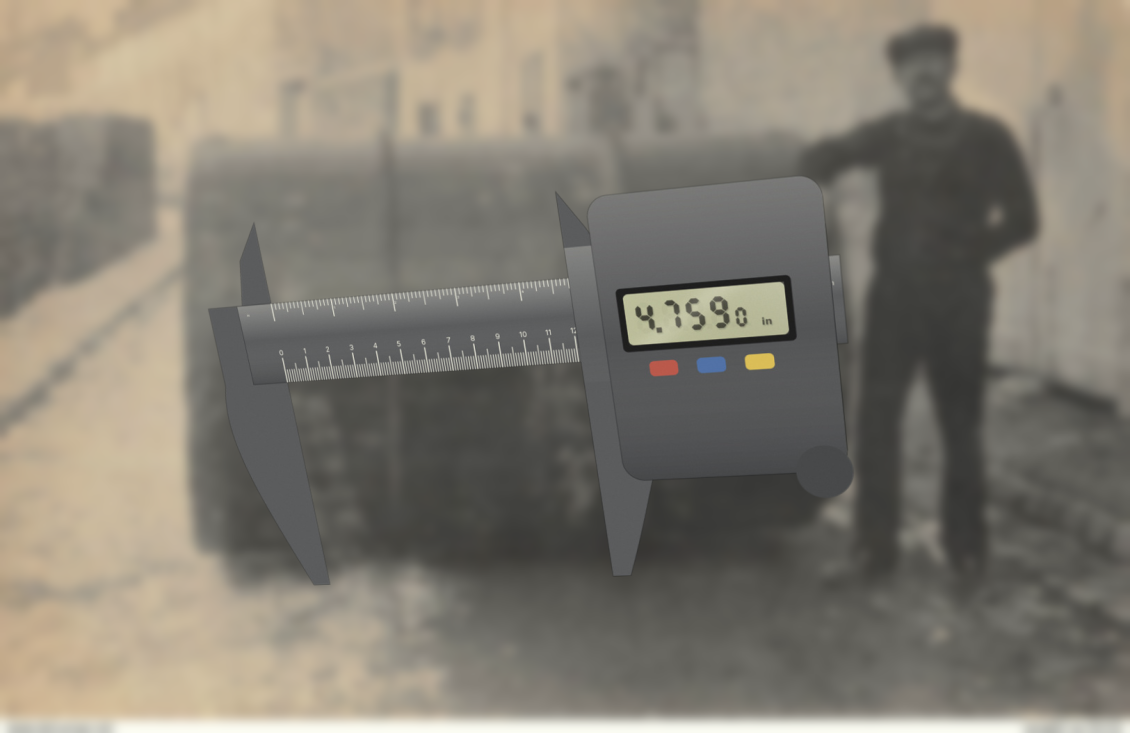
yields 4.7590 in
